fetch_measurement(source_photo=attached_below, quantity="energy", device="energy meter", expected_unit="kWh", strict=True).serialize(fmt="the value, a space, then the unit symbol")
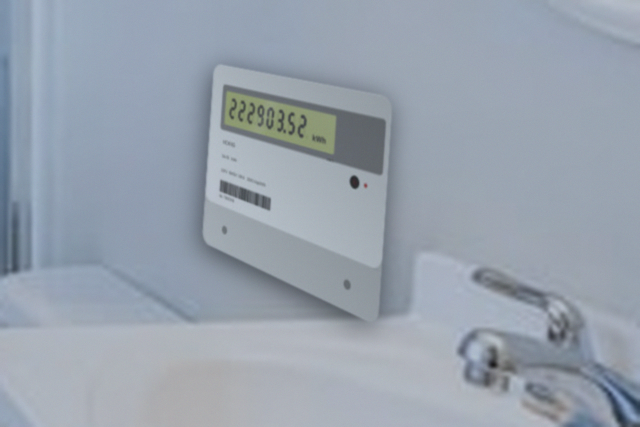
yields 222903.52 kWh
